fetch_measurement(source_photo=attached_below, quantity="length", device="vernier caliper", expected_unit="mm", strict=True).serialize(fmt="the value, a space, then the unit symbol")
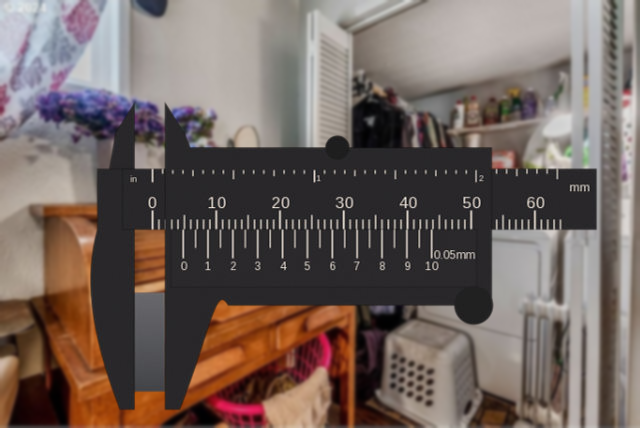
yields 4.8 mm
